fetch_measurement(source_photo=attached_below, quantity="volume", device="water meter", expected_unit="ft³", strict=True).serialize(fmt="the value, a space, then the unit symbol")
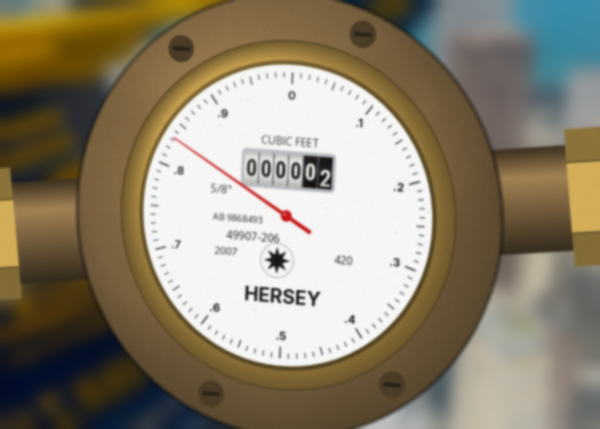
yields 1.83 ft³
